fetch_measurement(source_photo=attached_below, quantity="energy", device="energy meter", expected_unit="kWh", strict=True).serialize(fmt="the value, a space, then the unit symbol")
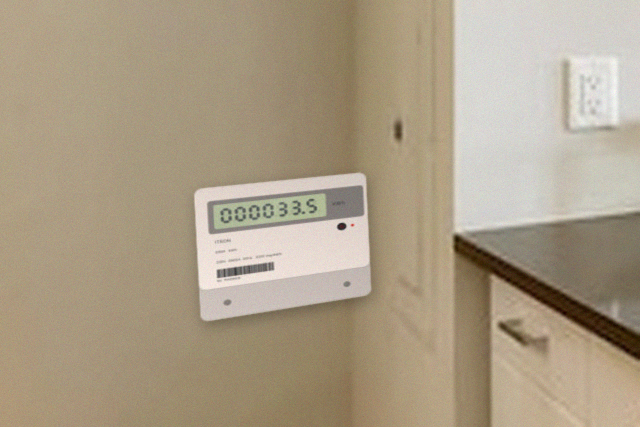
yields 33.5 kWh
